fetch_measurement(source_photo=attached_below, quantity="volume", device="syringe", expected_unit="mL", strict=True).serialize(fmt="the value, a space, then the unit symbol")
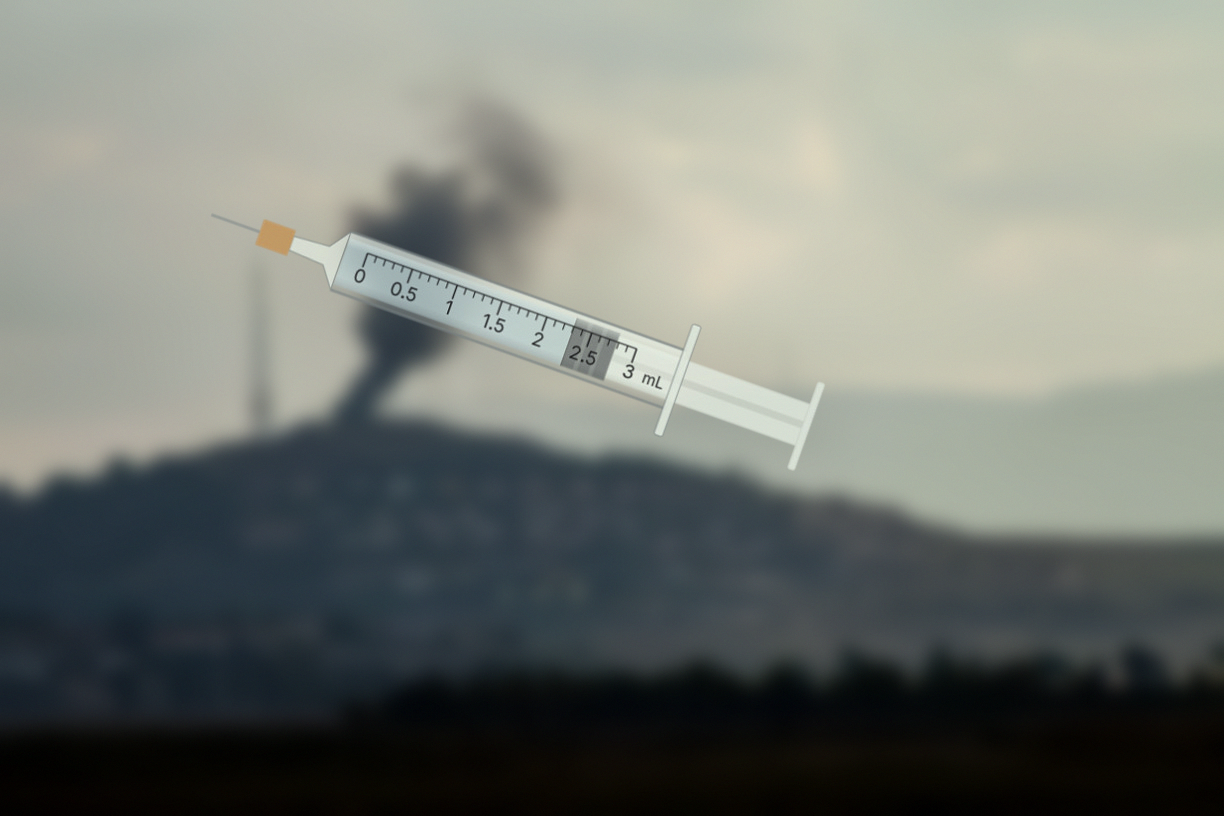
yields 2.3 mL
